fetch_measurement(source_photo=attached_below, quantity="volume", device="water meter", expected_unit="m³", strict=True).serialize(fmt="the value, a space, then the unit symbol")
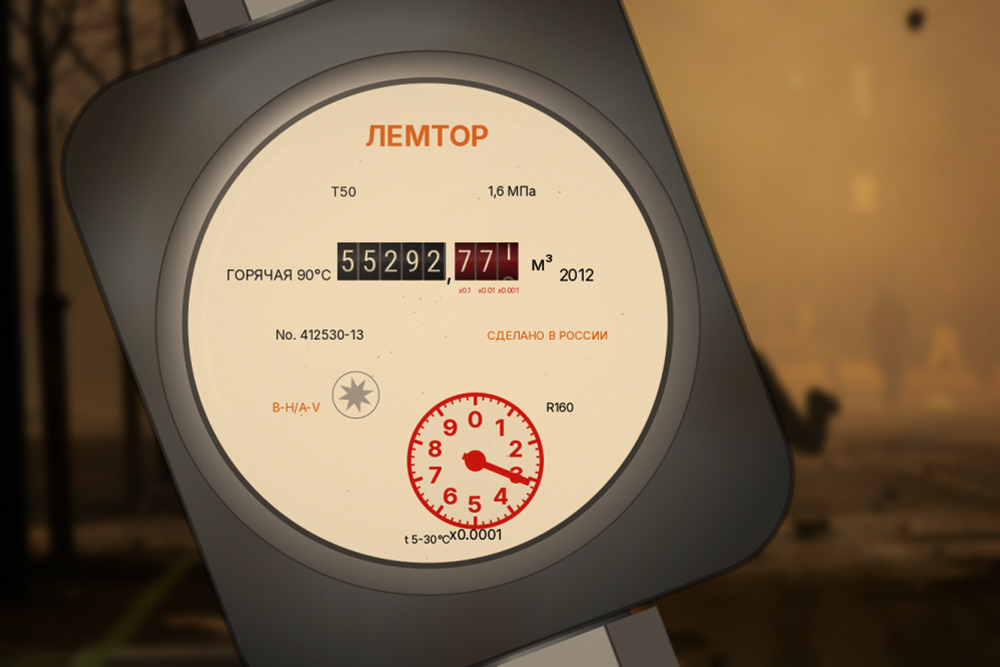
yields 55292.7713 m³
